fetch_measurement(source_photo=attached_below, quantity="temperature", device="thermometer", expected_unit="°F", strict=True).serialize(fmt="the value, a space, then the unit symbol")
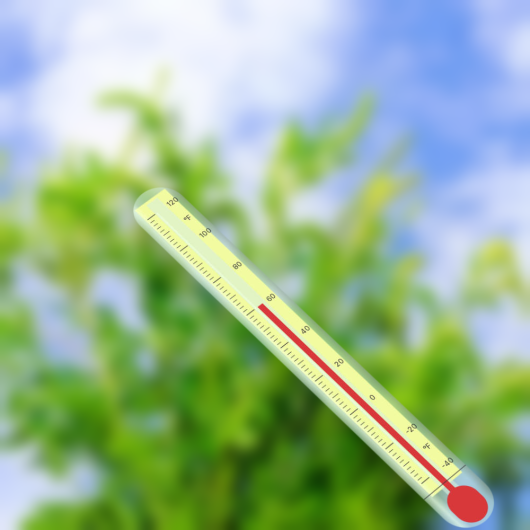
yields 60 °F
